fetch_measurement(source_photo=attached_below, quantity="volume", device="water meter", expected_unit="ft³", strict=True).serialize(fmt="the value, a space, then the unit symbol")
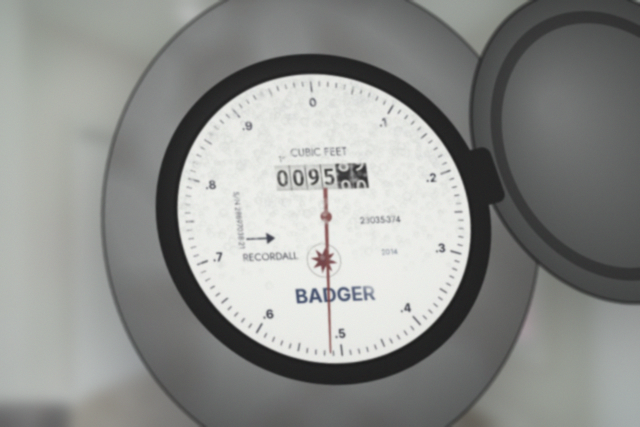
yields 9589.51 ft³
